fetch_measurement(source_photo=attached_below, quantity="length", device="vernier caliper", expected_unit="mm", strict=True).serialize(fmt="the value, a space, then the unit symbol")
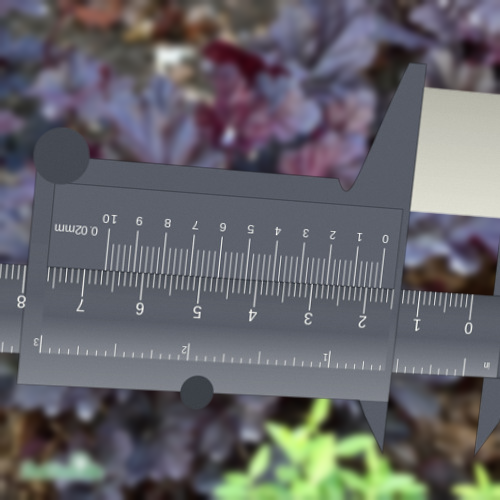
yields 17.5 mm
